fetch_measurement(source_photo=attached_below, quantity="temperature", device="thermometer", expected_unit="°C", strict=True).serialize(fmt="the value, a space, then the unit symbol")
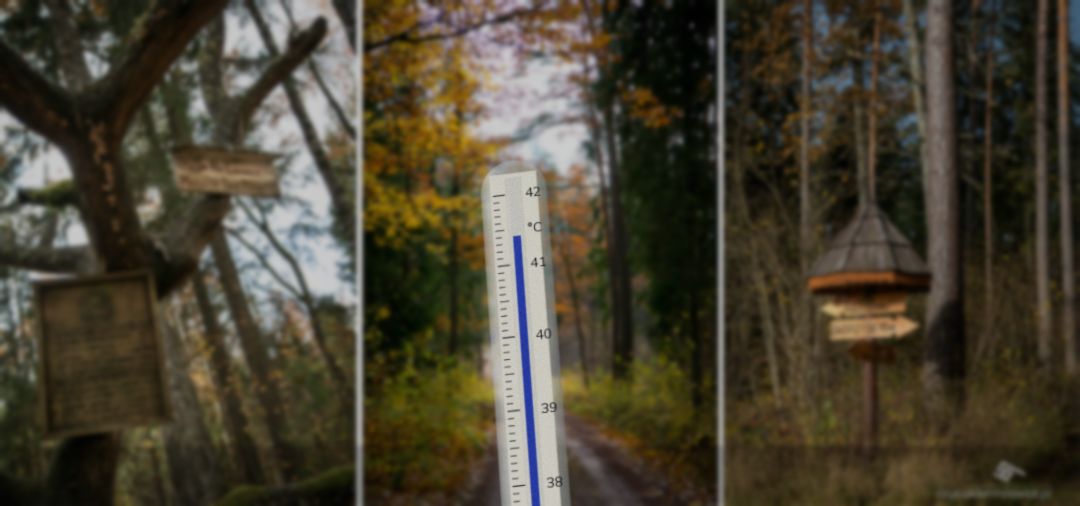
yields 41.4 °C
